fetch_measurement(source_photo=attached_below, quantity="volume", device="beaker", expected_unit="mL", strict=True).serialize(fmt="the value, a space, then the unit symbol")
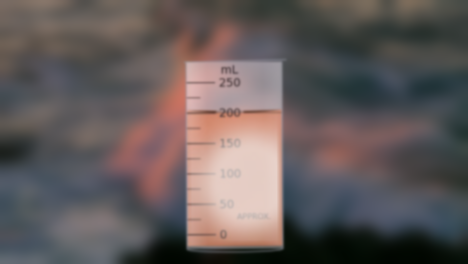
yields 200 mL
